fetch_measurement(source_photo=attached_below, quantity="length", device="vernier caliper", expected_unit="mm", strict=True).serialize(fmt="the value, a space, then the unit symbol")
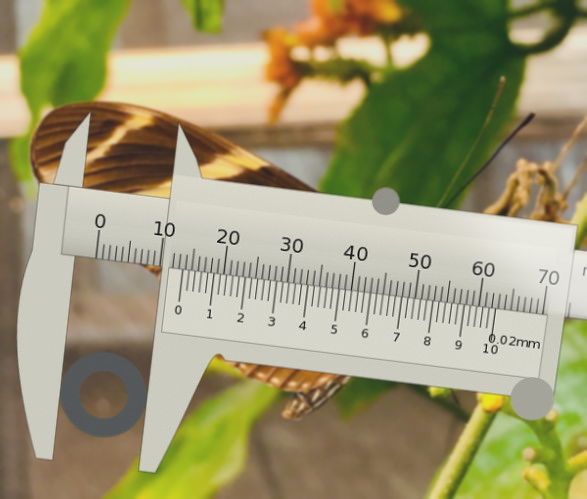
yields 13.6 mm
